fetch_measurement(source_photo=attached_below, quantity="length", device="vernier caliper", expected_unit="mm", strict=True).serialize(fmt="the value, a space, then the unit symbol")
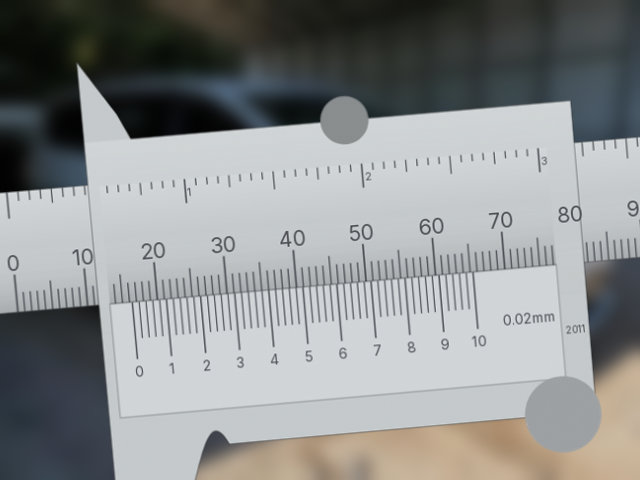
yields 16.4 mm
